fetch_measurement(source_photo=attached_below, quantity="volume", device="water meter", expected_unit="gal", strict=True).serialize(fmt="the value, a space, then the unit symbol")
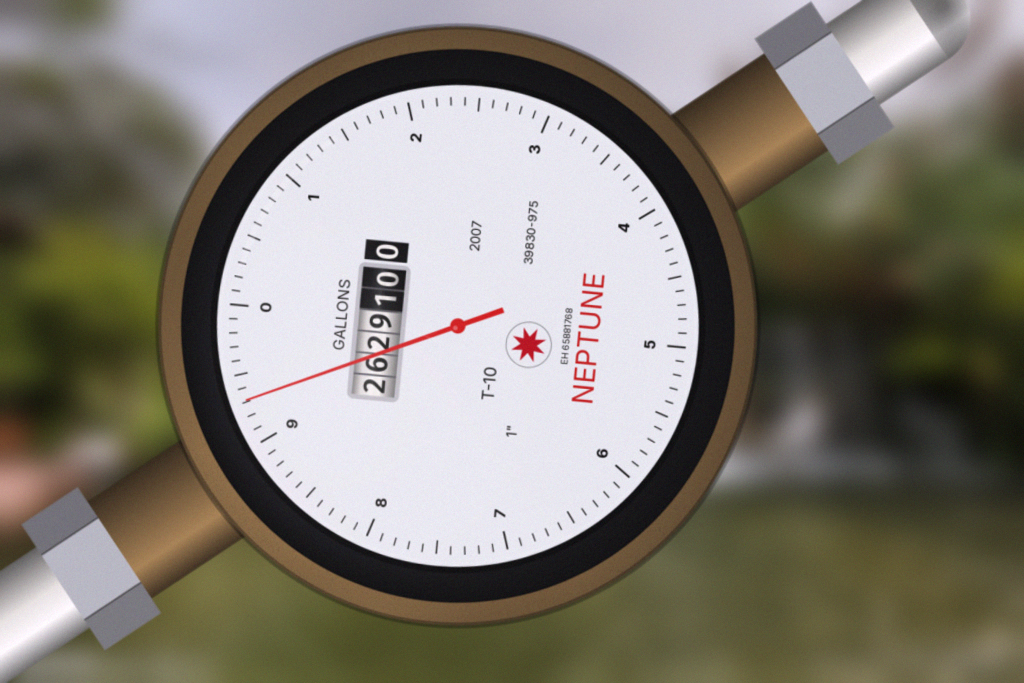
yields 2629099.3 gal
